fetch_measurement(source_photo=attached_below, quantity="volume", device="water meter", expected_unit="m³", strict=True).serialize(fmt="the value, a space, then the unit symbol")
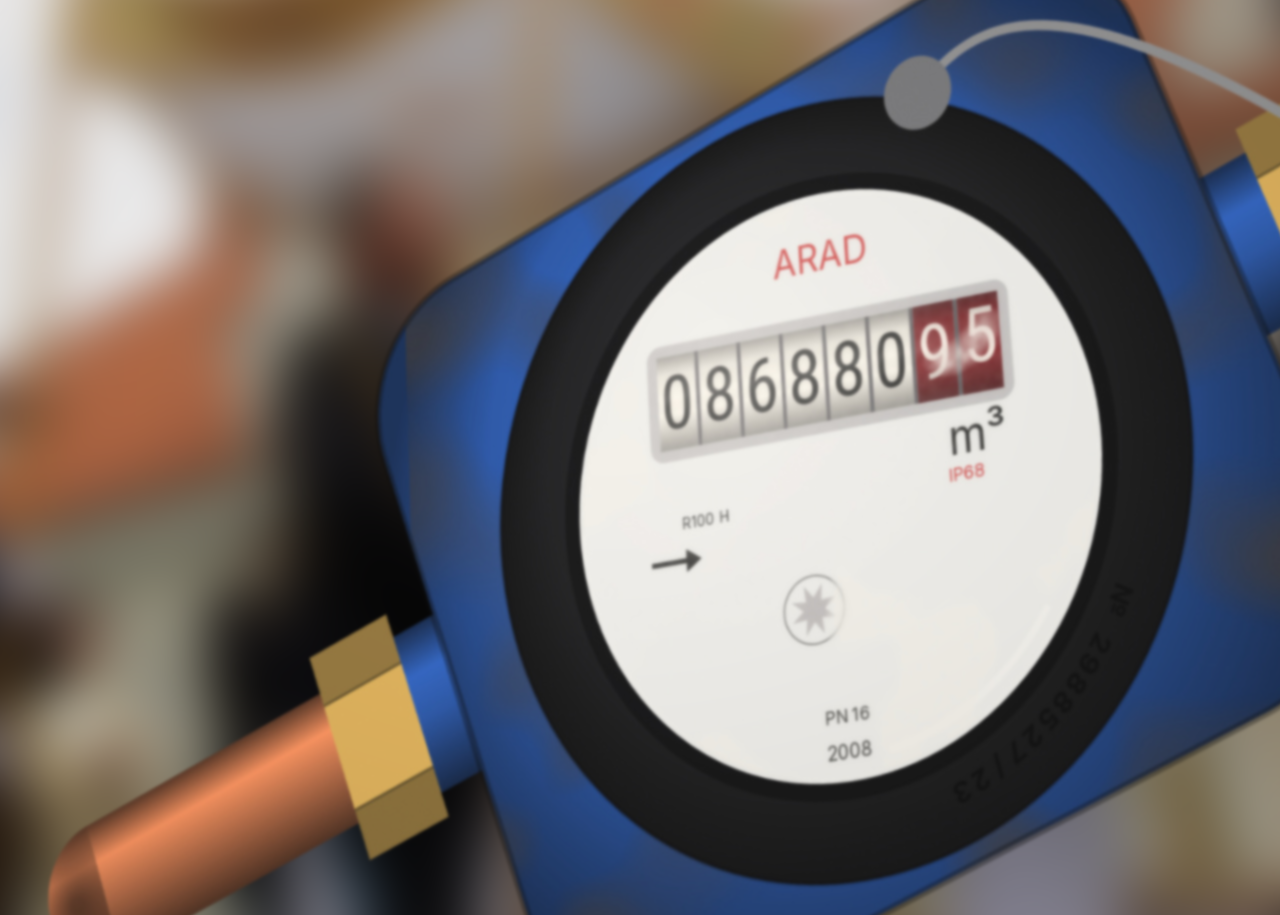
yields 86880.95 m³
